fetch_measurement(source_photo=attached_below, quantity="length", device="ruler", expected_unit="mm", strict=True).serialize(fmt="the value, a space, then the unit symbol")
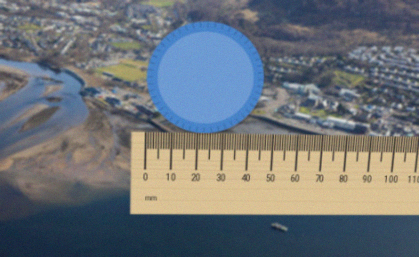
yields 45 mm
